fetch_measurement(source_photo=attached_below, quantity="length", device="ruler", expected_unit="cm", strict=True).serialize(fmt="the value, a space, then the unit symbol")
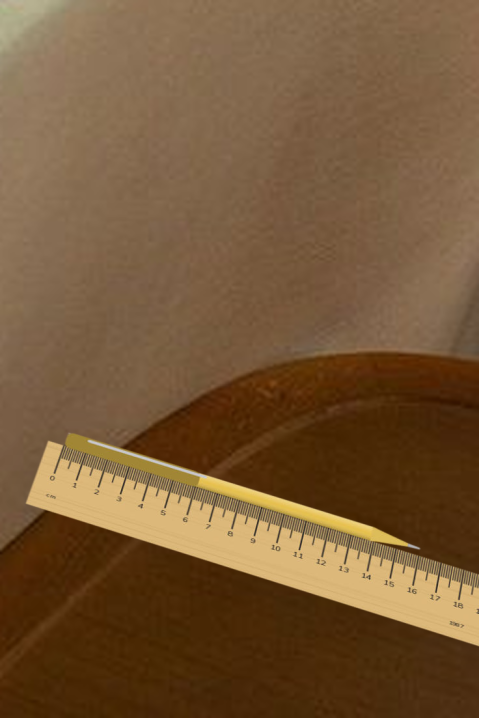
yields 16 cm
